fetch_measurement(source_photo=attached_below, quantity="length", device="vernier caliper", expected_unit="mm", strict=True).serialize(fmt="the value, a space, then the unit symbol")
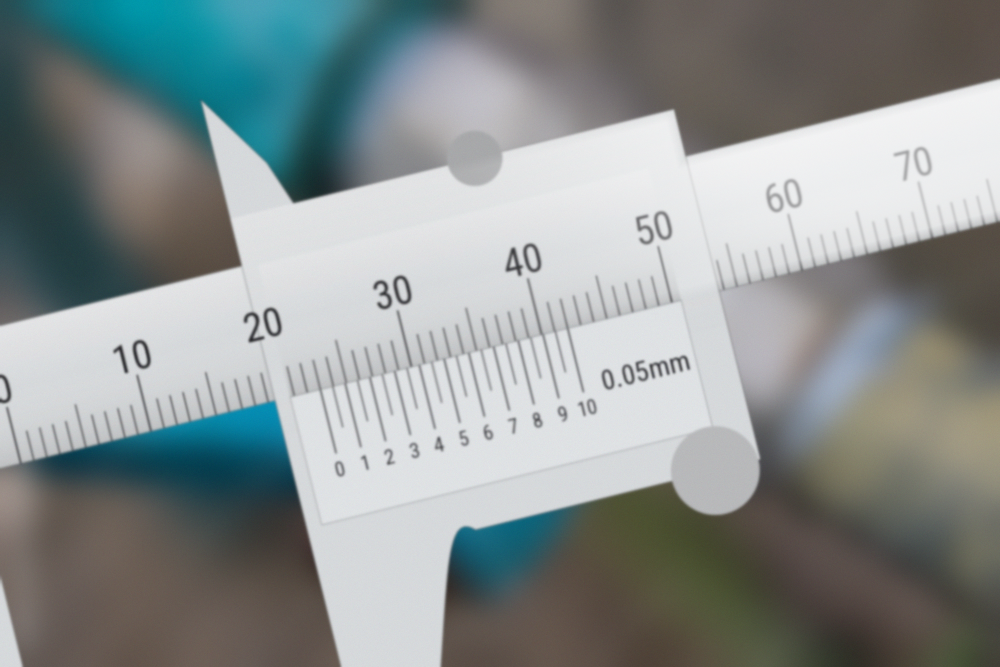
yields 23.0 mm
